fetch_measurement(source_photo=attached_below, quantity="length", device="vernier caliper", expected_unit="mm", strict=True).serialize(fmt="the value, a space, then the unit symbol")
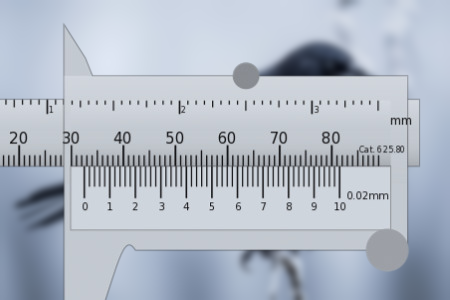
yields 32.5 mm
